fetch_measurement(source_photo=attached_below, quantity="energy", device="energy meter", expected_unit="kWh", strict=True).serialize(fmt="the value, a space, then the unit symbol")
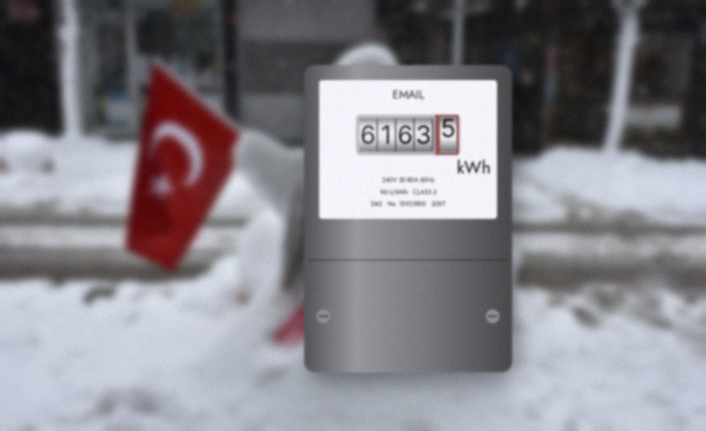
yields 6163.5 kWh
